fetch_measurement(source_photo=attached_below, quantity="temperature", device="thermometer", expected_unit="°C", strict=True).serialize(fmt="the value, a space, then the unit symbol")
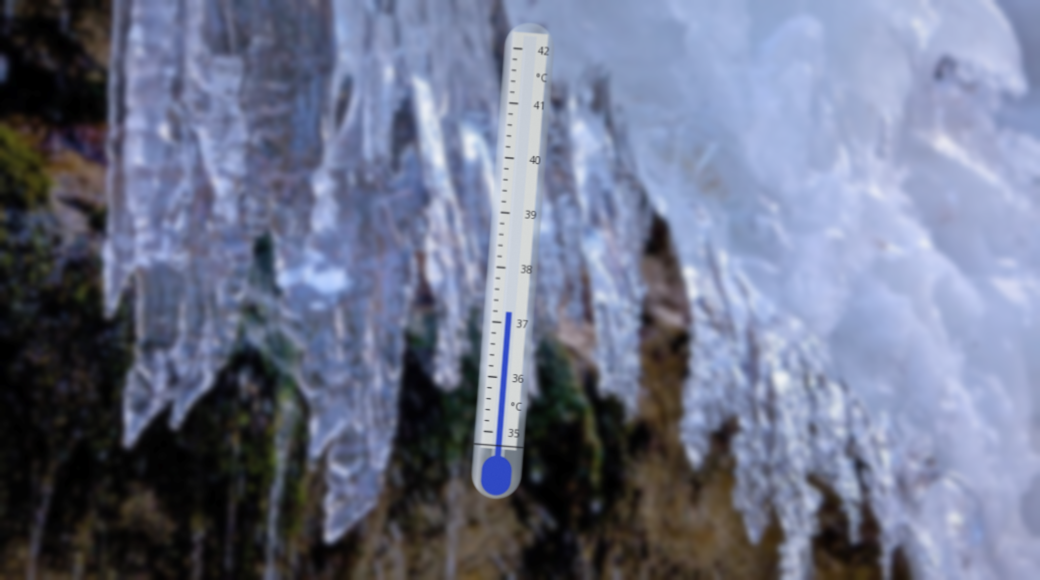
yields 37.2 °C
